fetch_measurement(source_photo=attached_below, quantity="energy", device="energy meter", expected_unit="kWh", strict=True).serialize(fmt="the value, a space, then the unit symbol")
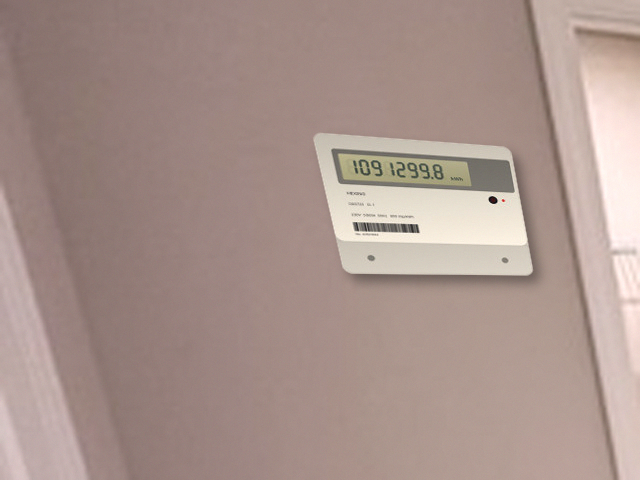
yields 1091299.8 kWh
